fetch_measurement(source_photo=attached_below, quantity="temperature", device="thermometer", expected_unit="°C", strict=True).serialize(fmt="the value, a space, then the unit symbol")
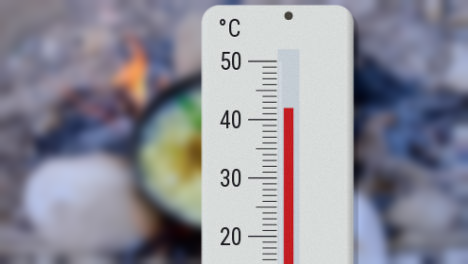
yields 42 °C
